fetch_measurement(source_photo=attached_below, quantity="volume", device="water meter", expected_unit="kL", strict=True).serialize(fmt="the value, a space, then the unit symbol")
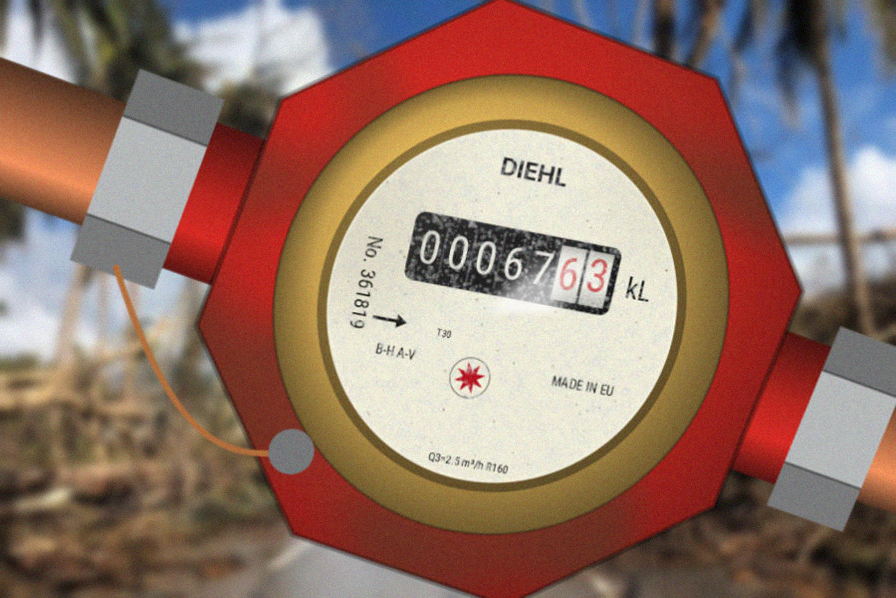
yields 67.63 kL
